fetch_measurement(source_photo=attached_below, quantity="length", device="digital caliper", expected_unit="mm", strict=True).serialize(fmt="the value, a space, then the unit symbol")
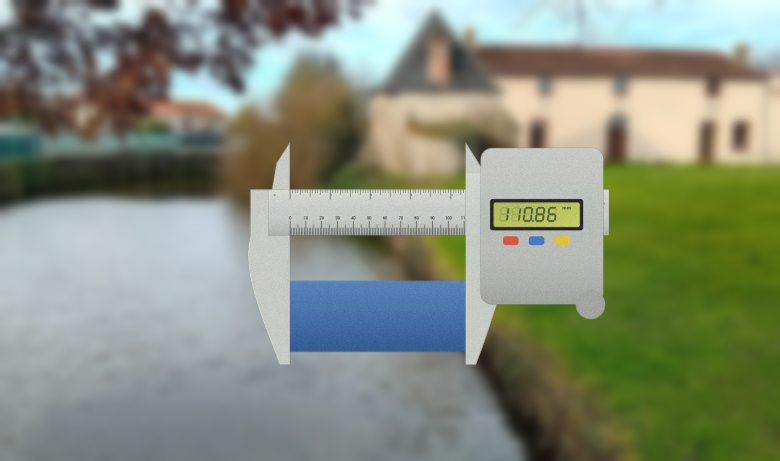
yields 110.86 mm
